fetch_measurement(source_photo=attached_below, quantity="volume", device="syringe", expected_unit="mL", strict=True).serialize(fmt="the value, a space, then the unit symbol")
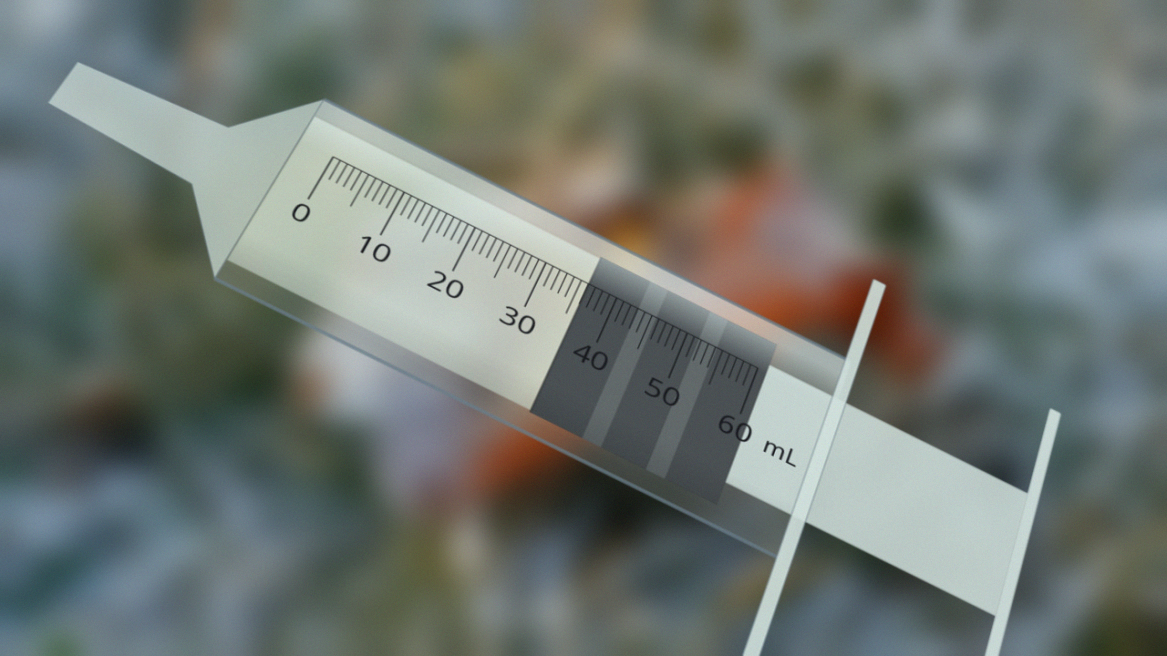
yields 36 mL
